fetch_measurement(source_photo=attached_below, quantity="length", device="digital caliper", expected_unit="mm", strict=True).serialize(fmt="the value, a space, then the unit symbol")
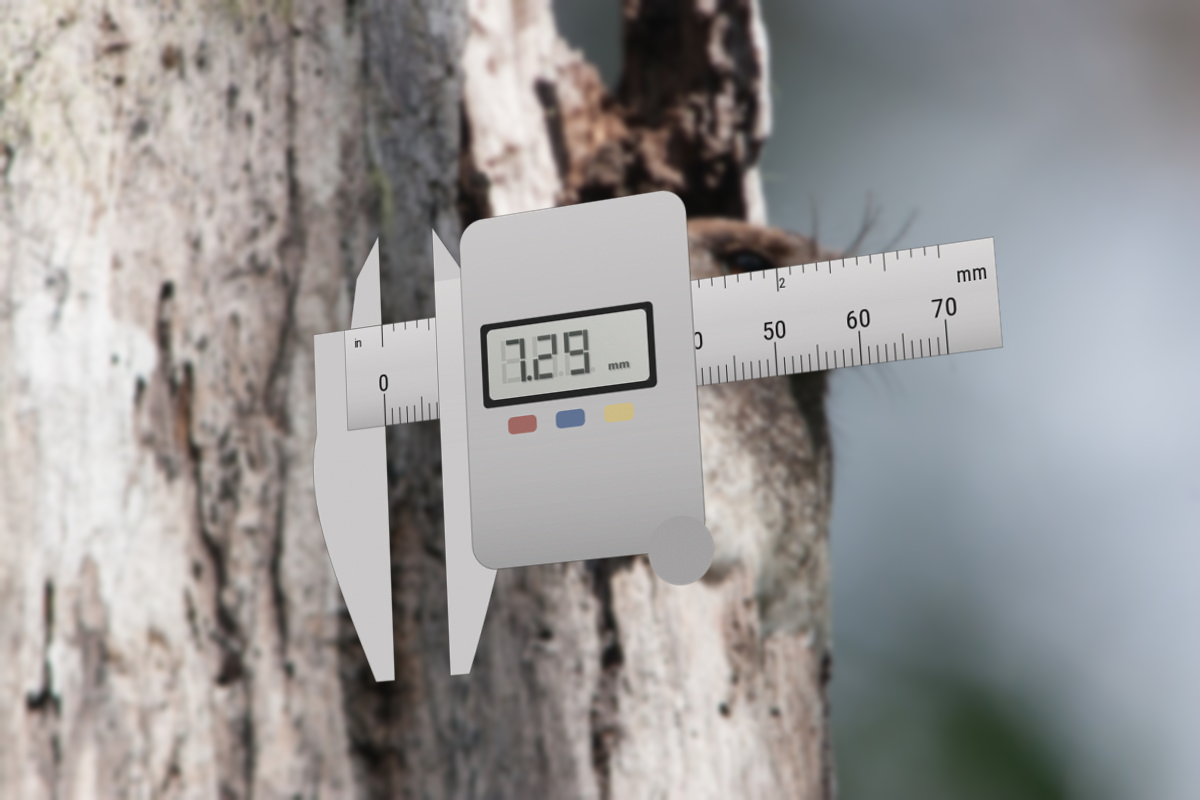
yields 7.29 mm
